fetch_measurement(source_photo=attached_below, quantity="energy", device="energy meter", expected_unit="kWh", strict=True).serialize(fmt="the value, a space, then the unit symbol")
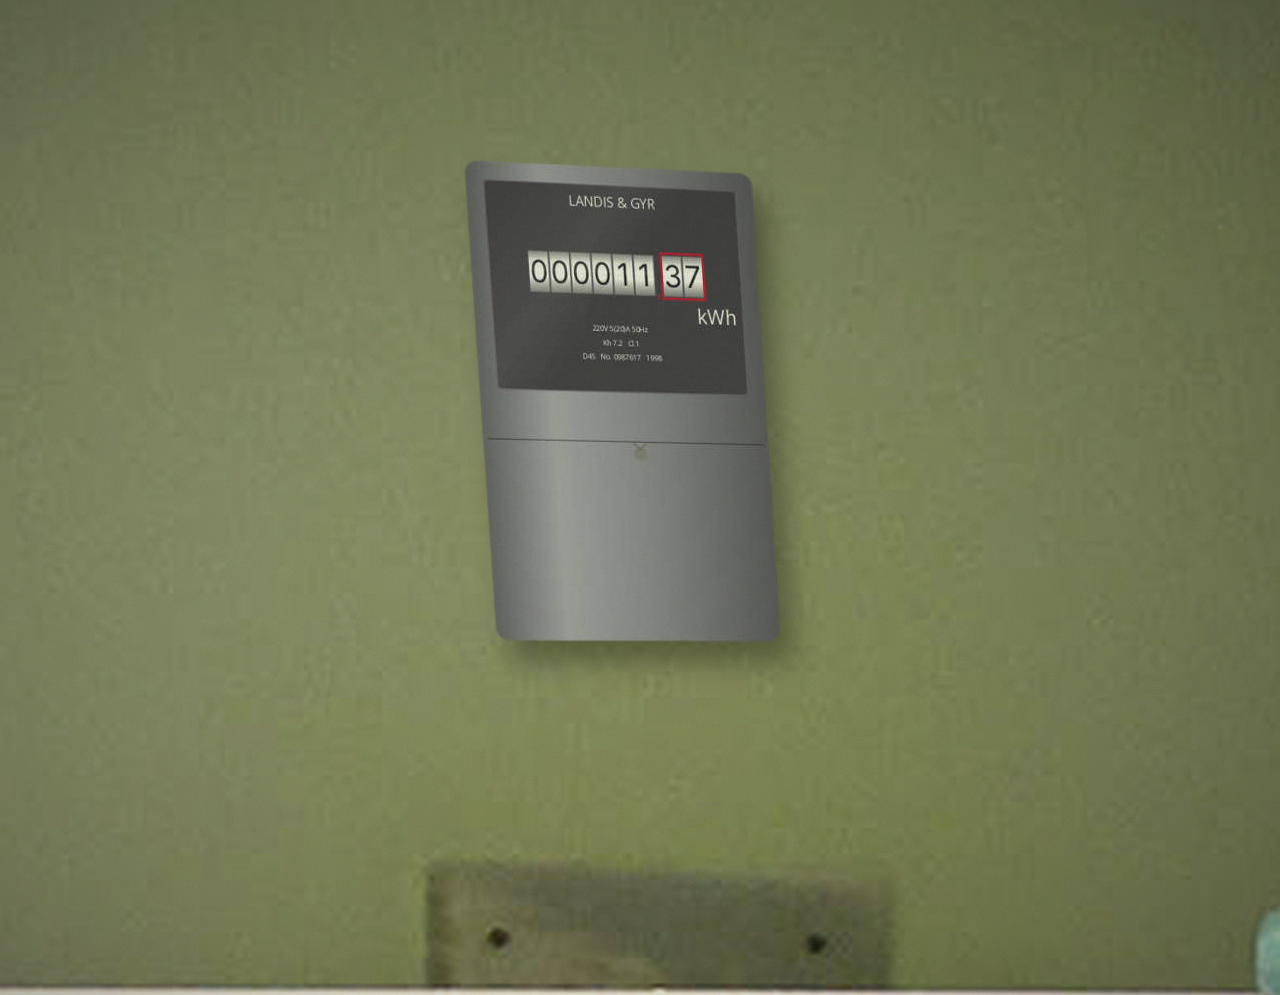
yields 11.37 kWh
